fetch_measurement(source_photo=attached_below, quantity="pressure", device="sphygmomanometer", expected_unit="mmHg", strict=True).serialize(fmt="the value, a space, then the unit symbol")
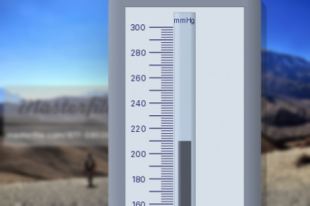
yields 210 mmHg
